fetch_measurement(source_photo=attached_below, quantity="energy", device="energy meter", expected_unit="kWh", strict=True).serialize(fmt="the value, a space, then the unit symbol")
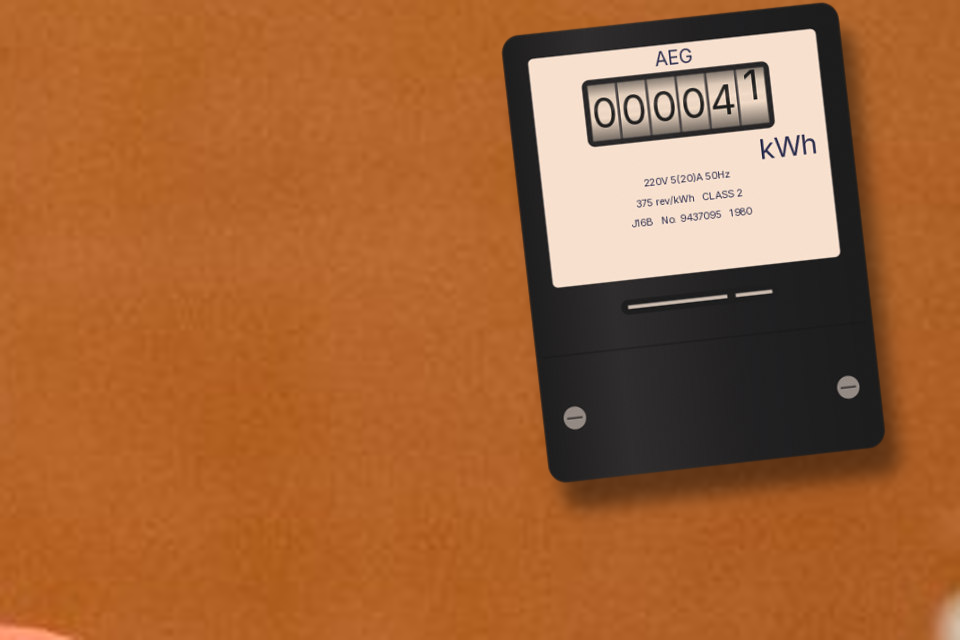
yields 41 kWh
